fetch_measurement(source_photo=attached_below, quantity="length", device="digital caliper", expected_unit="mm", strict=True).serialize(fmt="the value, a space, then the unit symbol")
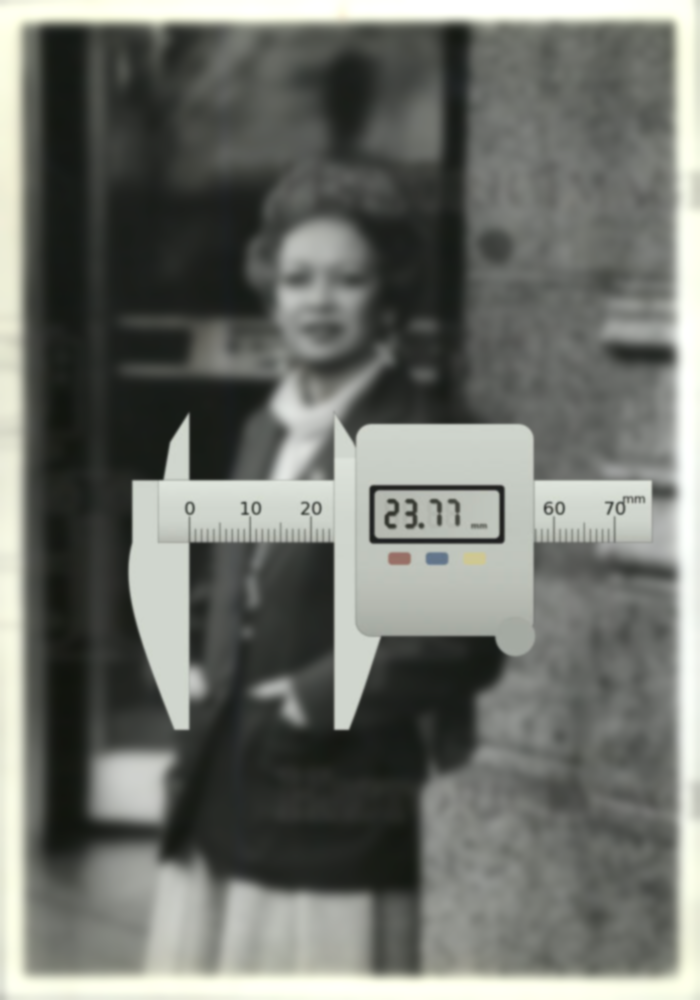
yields 23.77 mm
